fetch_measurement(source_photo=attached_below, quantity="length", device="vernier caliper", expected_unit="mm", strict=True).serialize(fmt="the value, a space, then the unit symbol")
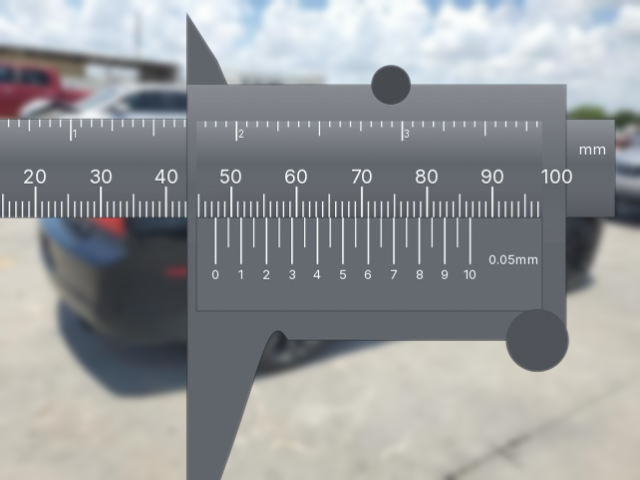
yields 47.6 mm
